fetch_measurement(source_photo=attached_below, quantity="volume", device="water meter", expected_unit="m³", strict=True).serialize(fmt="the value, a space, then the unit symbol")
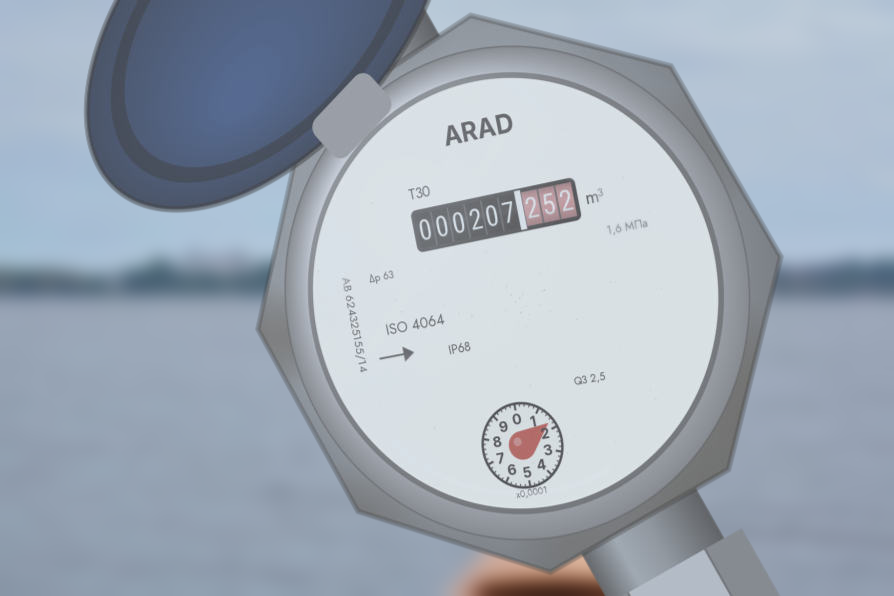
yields 207.2521 m³
